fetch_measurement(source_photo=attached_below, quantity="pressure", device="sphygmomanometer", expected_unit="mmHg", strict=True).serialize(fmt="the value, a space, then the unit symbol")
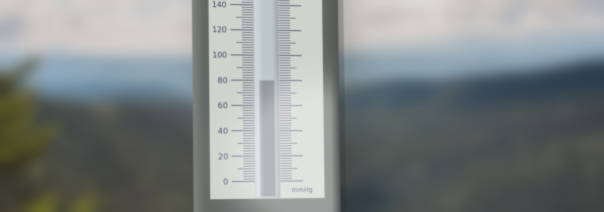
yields 80 mmHg
